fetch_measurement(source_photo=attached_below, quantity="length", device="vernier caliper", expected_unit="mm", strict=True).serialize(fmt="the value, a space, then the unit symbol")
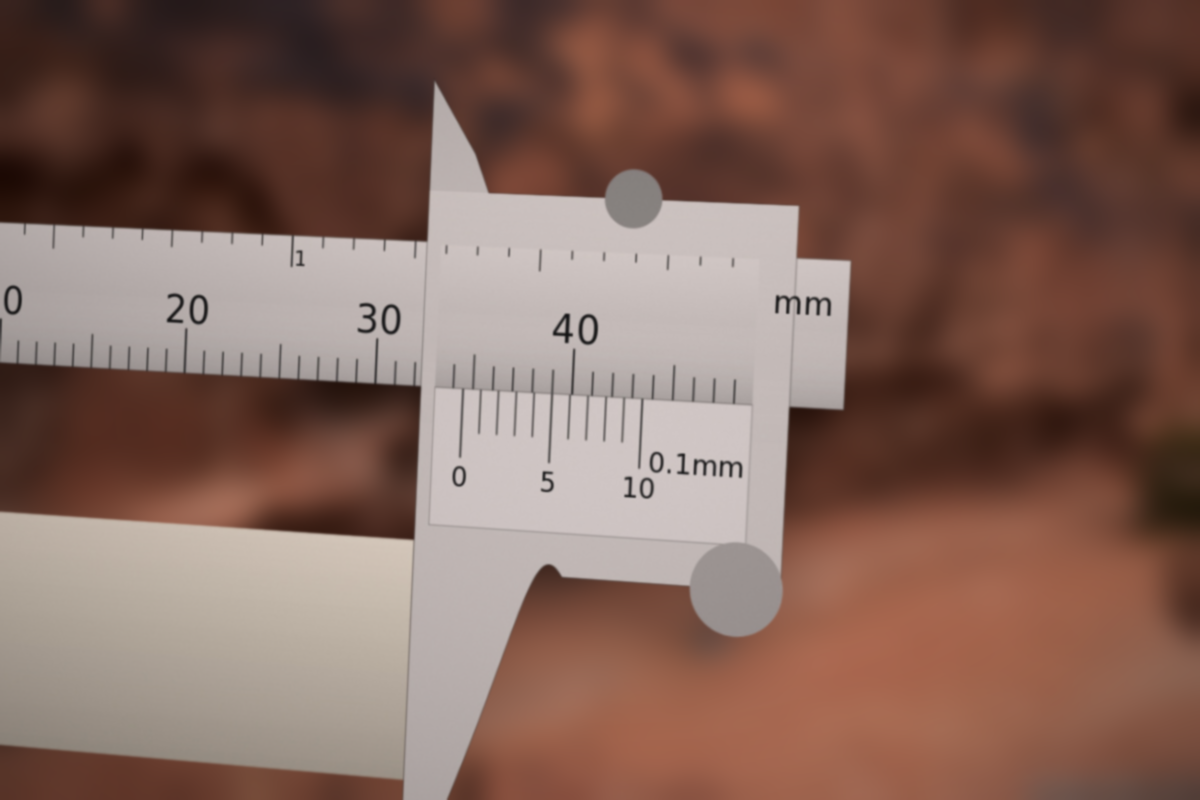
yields 34.5 mm
